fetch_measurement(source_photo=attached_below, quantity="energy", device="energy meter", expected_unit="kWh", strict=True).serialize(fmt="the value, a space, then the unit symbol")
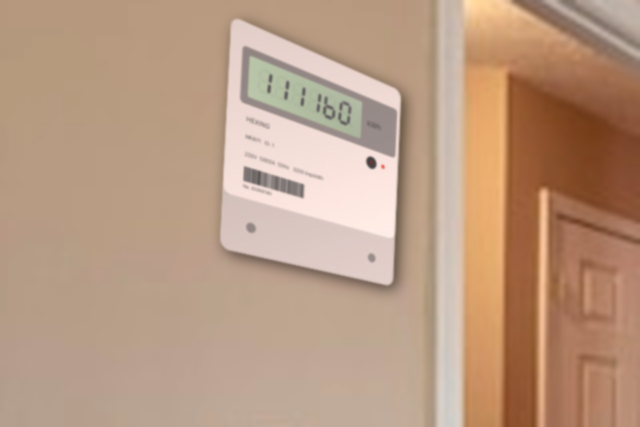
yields 111160 kWh
